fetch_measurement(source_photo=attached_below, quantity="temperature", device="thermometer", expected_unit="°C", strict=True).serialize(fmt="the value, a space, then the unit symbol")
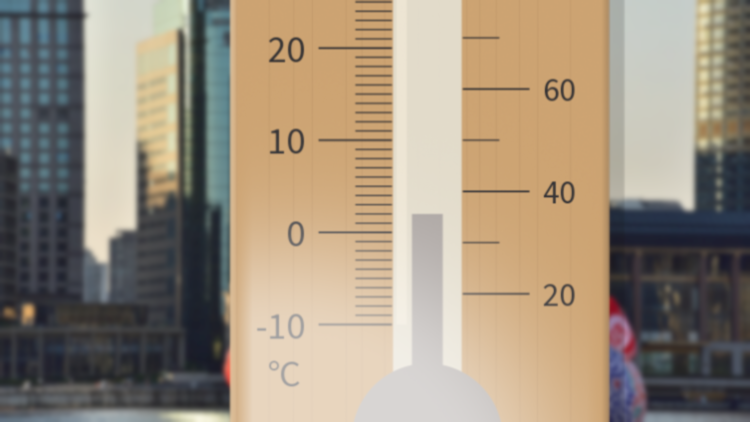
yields 2 °C
